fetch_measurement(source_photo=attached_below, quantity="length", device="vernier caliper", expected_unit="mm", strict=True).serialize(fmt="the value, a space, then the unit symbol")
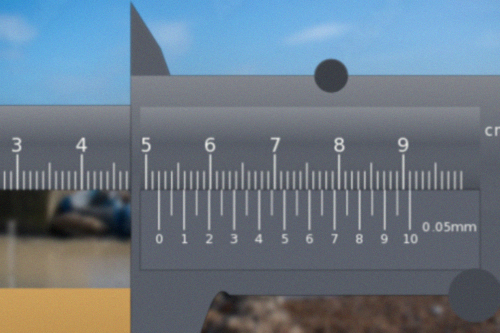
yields 52.0 mm
